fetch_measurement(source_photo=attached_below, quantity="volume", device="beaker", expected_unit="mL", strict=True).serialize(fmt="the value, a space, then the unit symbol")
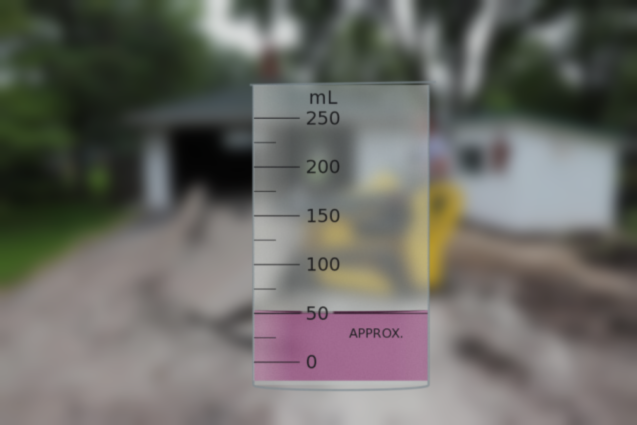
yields 50 mL
